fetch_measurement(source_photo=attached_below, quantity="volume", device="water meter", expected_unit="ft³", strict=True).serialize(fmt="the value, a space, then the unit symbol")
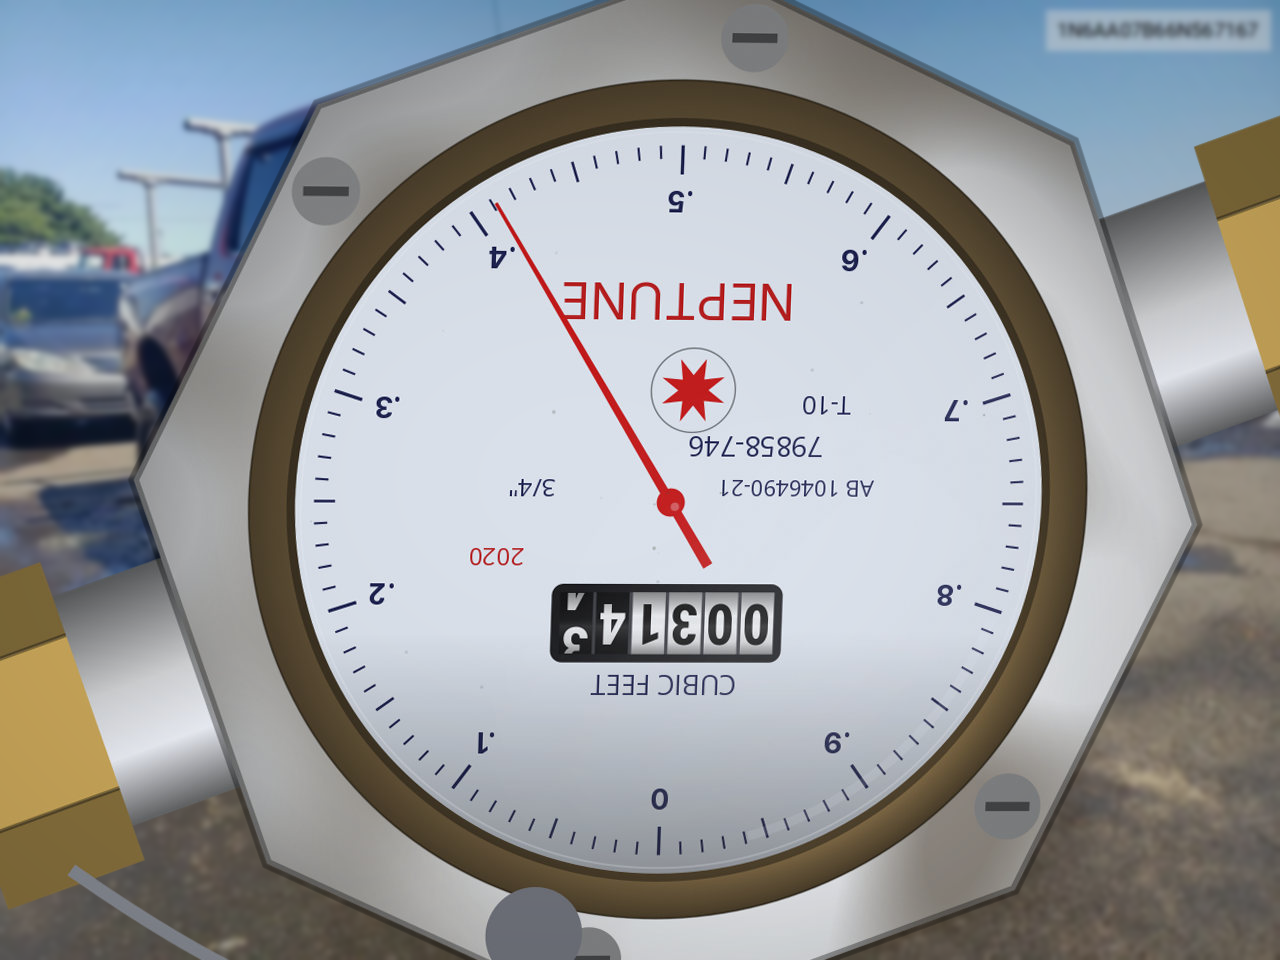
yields 3143.41 ft³
